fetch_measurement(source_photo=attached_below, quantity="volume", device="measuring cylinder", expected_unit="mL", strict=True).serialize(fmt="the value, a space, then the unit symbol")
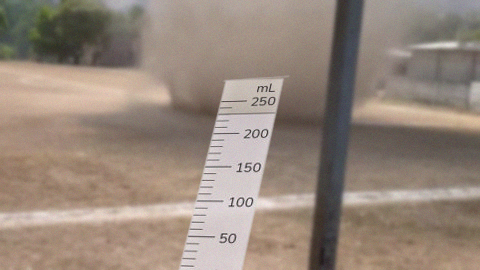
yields 230 mL
